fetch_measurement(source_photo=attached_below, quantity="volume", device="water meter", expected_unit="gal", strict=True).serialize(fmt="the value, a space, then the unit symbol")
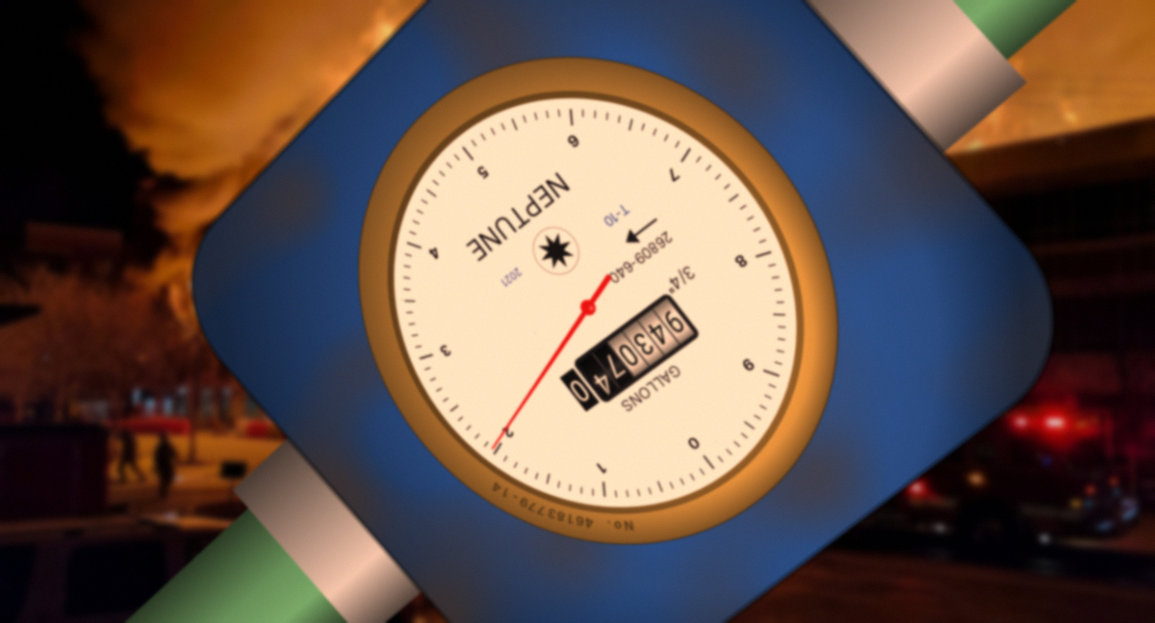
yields 9430742.0 gal
